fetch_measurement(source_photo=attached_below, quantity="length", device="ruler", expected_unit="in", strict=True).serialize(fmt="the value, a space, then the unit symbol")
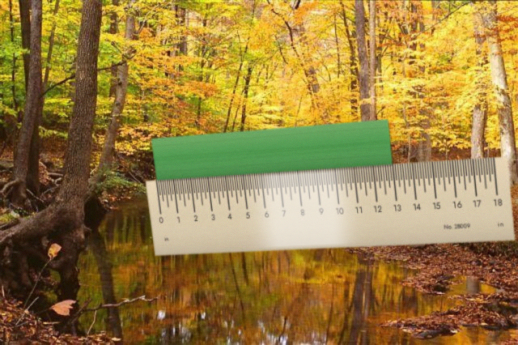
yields 13 in
